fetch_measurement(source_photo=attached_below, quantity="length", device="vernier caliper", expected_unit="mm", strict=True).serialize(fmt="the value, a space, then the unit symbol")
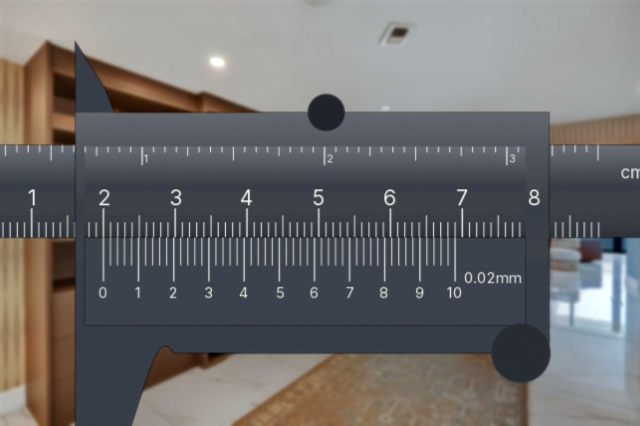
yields 20.0 mm
